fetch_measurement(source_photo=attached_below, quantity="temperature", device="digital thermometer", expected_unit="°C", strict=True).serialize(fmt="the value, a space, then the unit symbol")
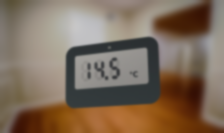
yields 14.5 °C
